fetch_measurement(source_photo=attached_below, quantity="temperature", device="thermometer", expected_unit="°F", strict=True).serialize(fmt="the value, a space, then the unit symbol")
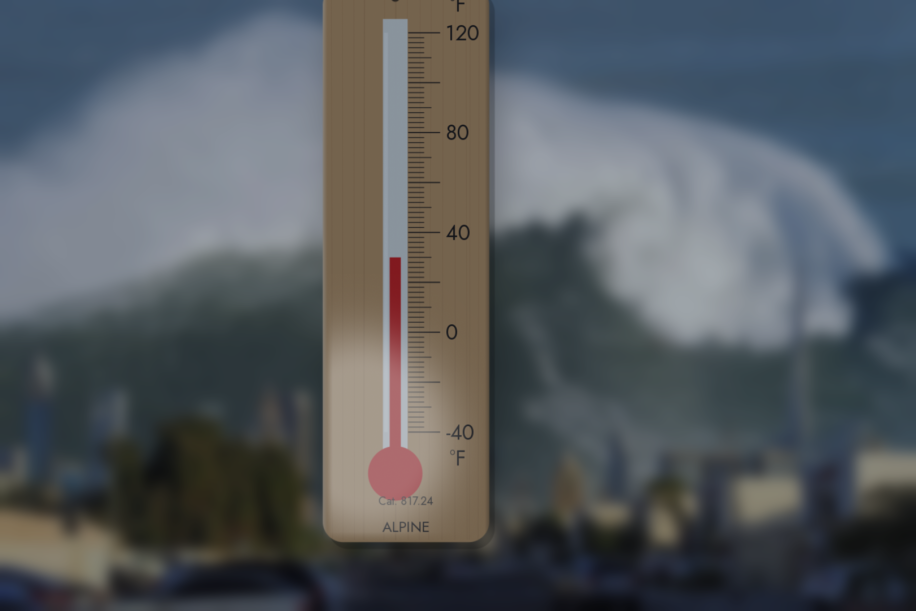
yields 30 °F
